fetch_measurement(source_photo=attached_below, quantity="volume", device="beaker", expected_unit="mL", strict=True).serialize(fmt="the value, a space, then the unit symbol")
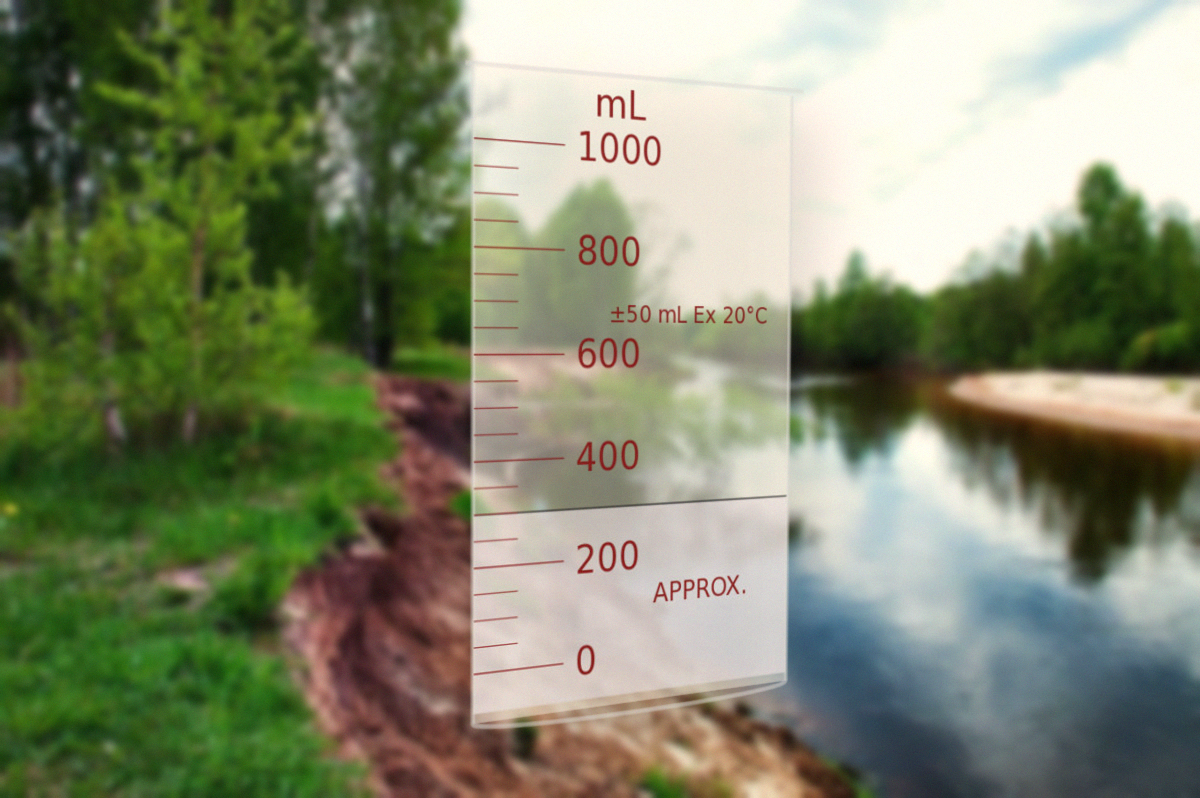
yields 300 mL
